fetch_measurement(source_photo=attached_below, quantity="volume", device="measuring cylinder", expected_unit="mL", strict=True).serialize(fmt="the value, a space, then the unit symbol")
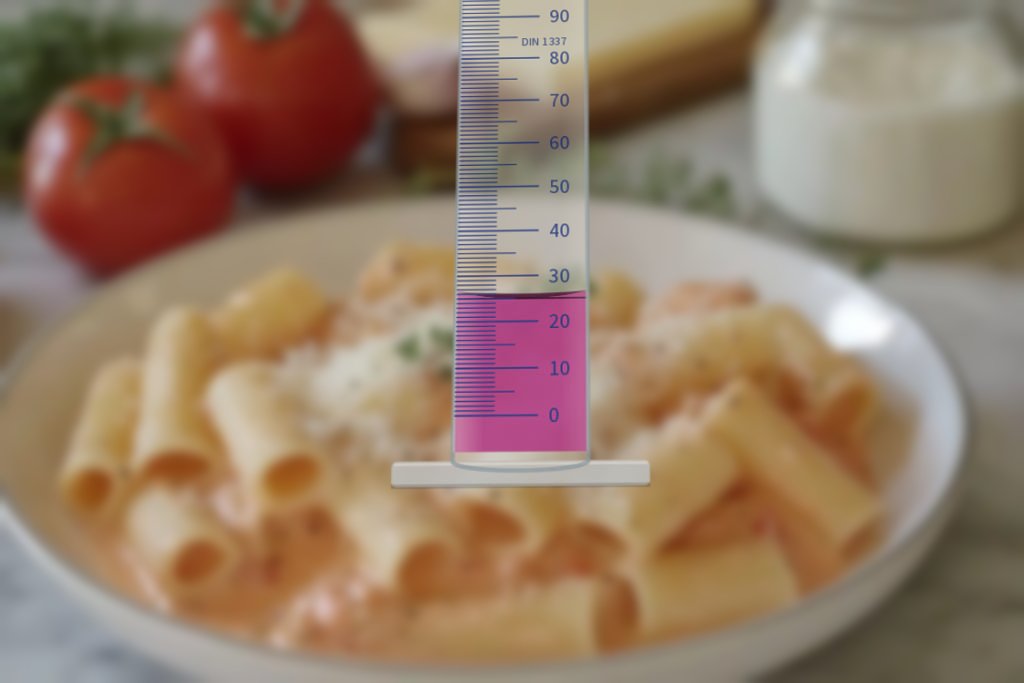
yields 25 mL
